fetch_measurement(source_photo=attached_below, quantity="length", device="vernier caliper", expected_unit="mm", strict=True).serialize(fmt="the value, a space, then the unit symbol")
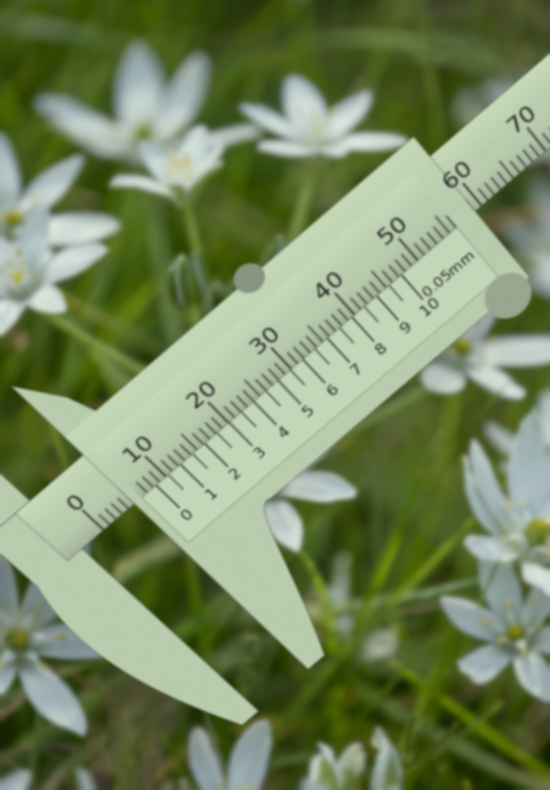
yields 8.4 mm
